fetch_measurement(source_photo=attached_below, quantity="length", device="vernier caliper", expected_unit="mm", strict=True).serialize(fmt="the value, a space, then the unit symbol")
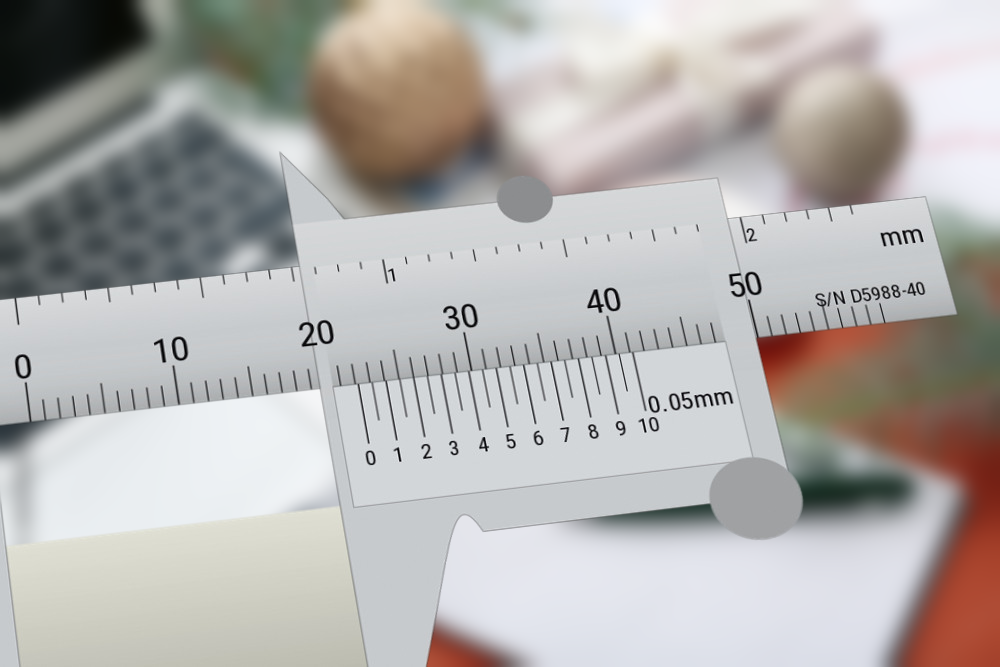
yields 22.2 mm
